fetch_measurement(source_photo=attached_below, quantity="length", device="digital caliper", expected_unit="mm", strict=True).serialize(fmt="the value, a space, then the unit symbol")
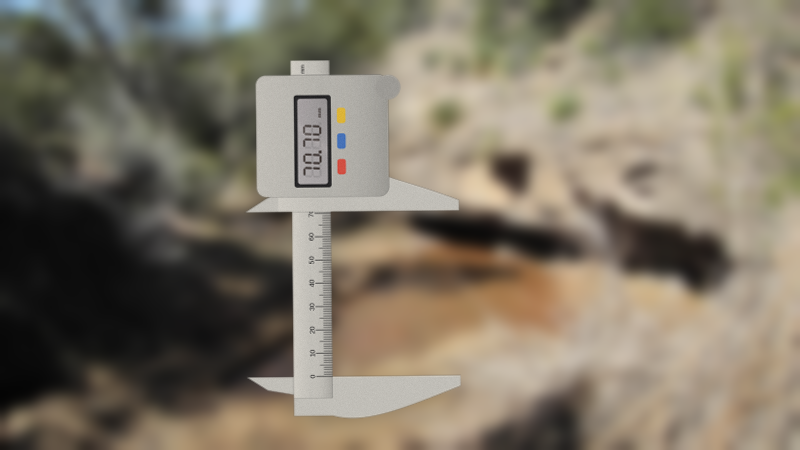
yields 70.70 mm
